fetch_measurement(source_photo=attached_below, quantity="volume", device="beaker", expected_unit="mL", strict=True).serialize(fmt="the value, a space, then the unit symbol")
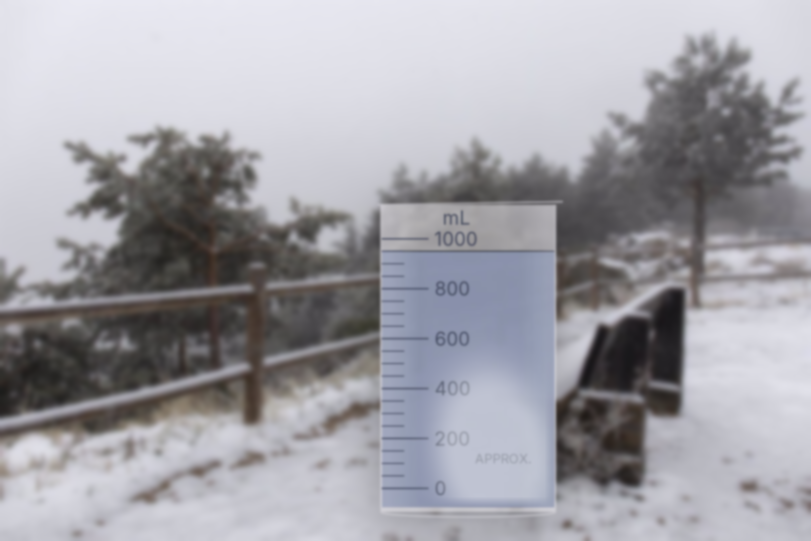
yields 950 mL
